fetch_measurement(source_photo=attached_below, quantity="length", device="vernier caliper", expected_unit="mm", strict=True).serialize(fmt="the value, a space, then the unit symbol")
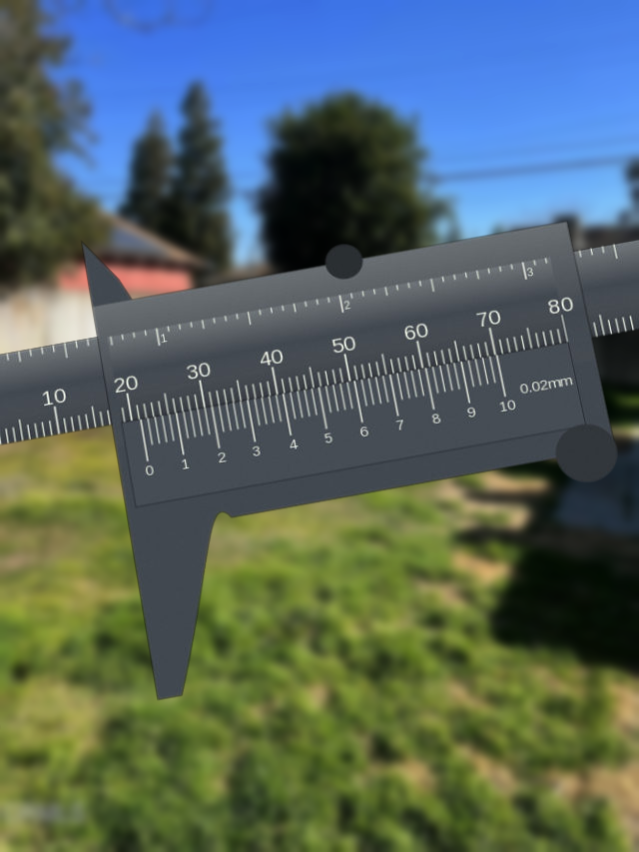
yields 21.2 mm
